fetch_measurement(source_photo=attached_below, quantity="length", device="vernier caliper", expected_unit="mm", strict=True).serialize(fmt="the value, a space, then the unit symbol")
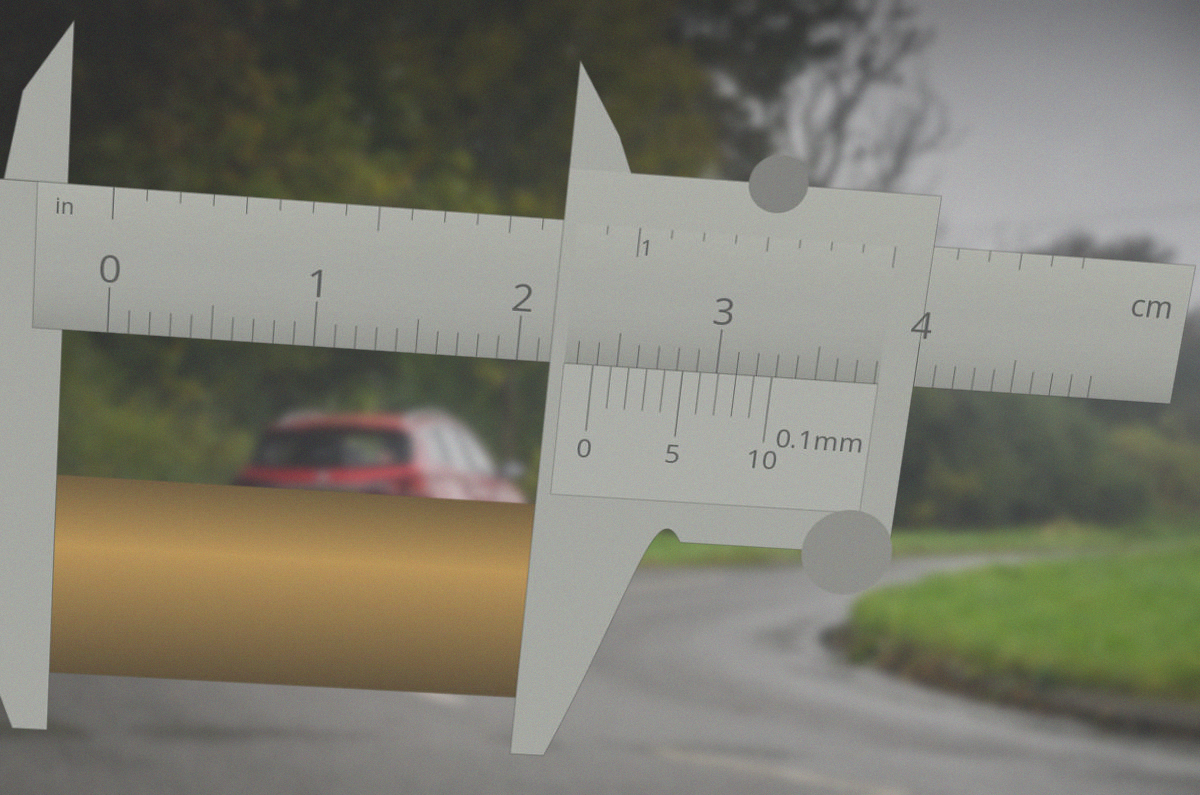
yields 23.8 mm
